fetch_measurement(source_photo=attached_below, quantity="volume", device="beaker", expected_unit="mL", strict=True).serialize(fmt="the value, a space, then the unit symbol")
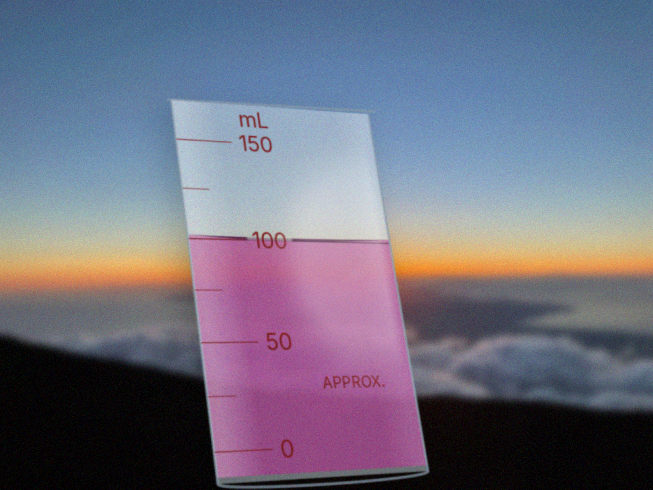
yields 100 mL
